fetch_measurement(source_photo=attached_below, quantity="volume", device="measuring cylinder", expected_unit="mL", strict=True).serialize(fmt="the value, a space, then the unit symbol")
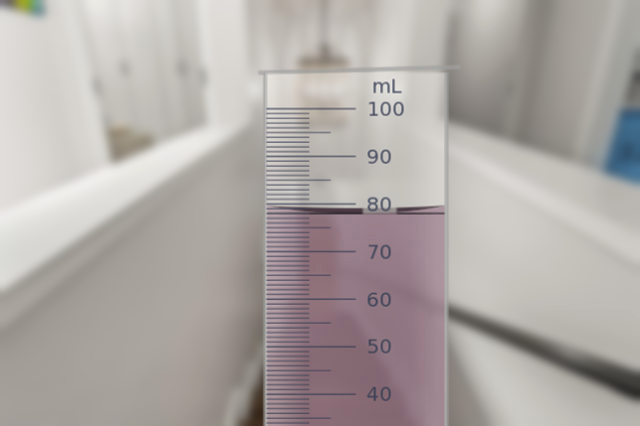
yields 78 mL
